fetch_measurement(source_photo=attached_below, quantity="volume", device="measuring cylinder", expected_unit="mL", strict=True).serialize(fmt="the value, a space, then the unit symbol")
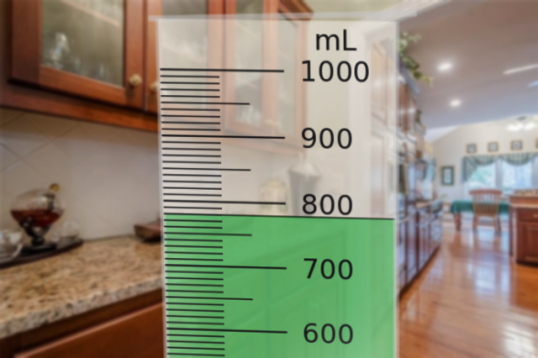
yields 780 mL
